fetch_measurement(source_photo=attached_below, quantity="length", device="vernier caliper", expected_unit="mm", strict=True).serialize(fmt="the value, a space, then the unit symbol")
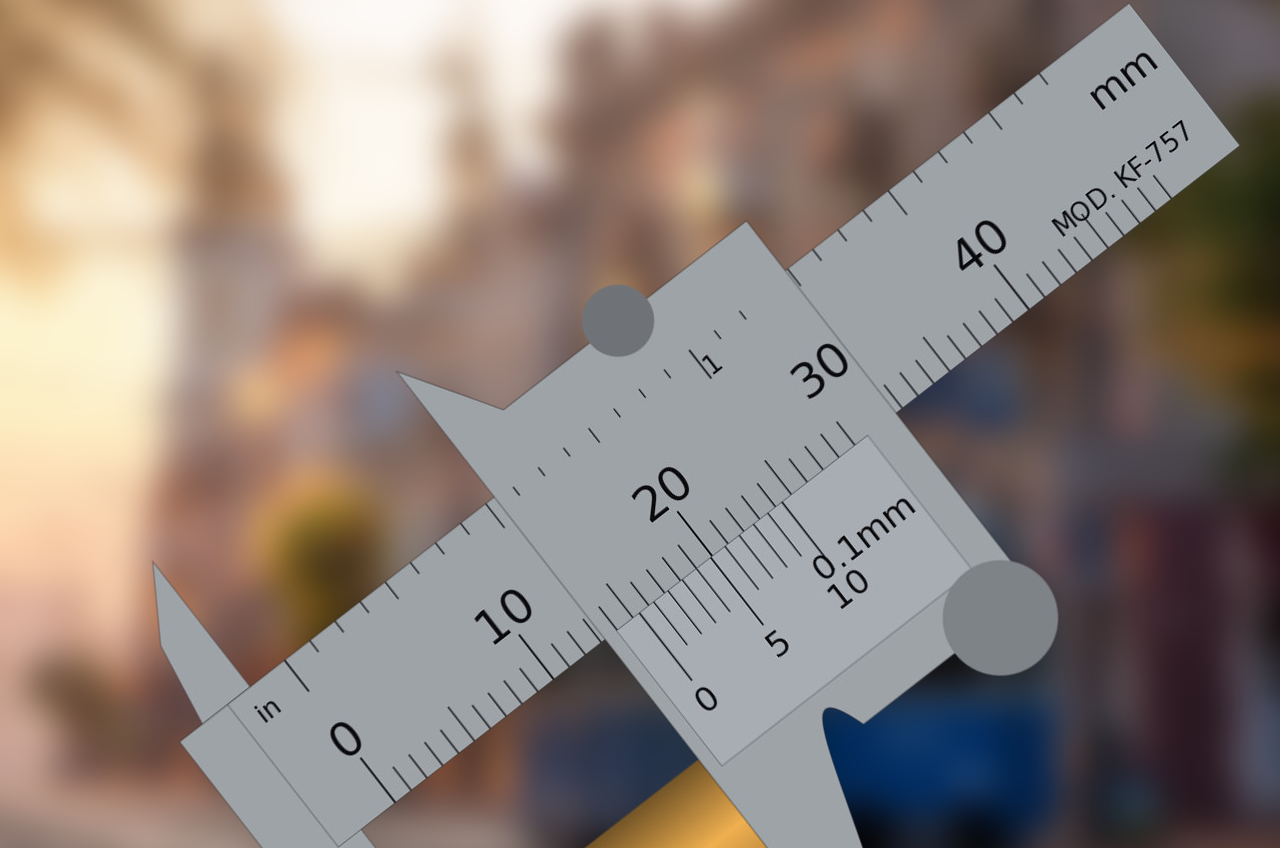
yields 15.4 mm
